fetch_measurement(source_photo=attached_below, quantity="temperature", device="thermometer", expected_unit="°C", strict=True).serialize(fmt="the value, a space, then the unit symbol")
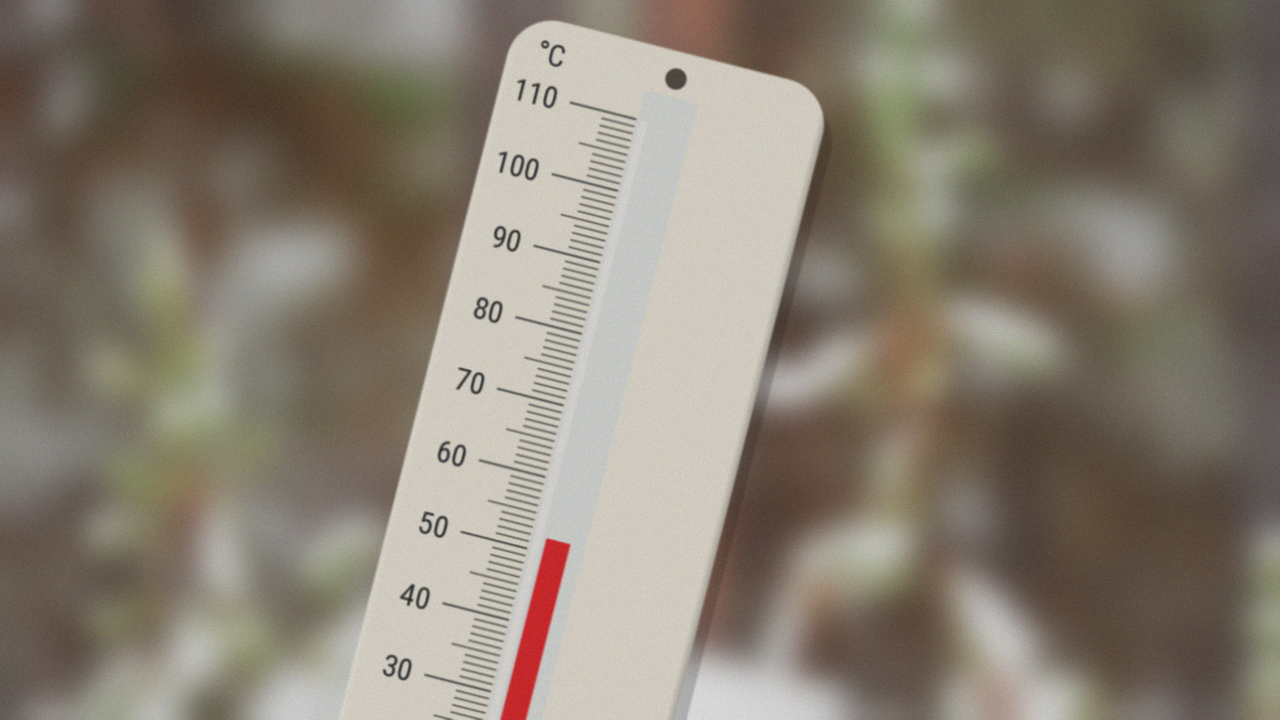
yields 52 °C
